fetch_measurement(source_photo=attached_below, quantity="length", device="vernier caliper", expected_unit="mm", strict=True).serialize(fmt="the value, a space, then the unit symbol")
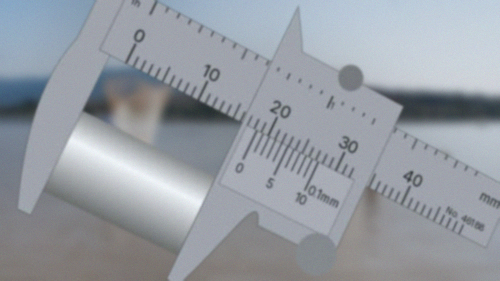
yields 18.4 mm
